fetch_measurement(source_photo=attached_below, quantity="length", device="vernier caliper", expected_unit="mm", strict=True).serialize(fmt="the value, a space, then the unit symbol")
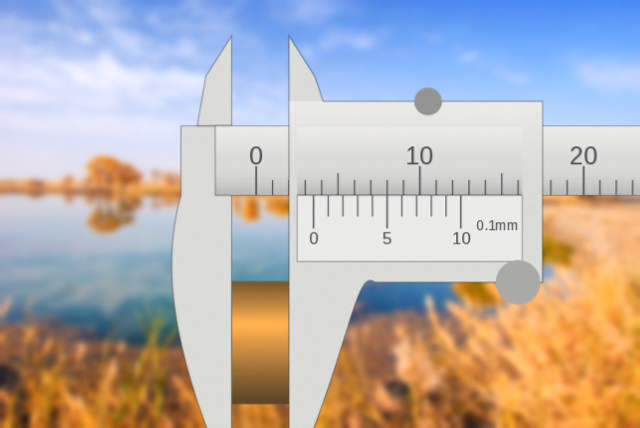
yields 3.5 mm
